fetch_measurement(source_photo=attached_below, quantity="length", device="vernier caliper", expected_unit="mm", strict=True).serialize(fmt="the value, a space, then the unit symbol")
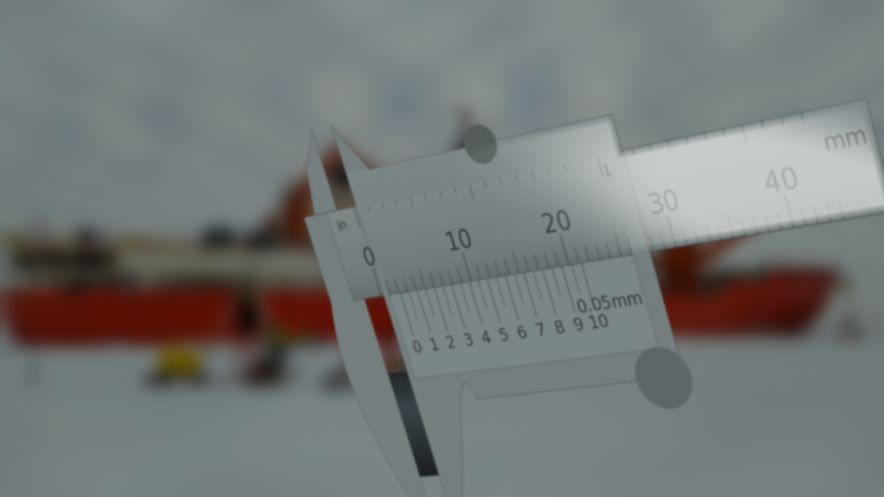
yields 2.2 mm
